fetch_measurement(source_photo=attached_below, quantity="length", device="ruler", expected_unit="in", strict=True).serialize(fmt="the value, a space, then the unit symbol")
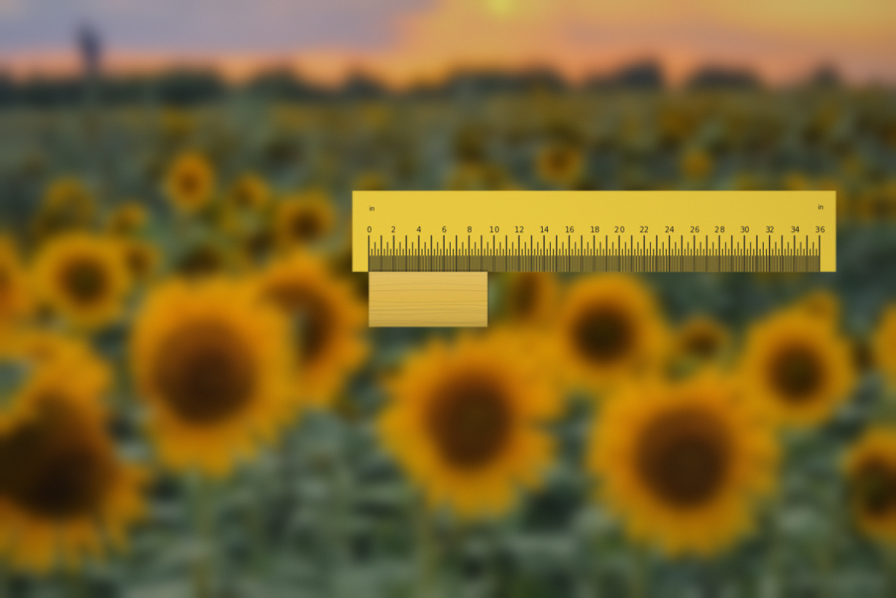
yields 9.5 in
